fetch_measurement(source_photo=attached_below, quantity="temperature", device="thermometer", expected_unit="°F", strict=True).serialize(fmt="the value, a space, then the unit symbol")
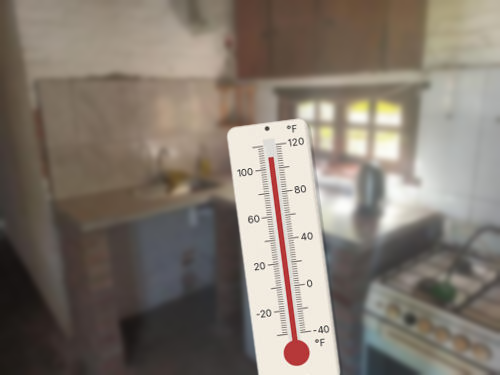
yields 110 °F
